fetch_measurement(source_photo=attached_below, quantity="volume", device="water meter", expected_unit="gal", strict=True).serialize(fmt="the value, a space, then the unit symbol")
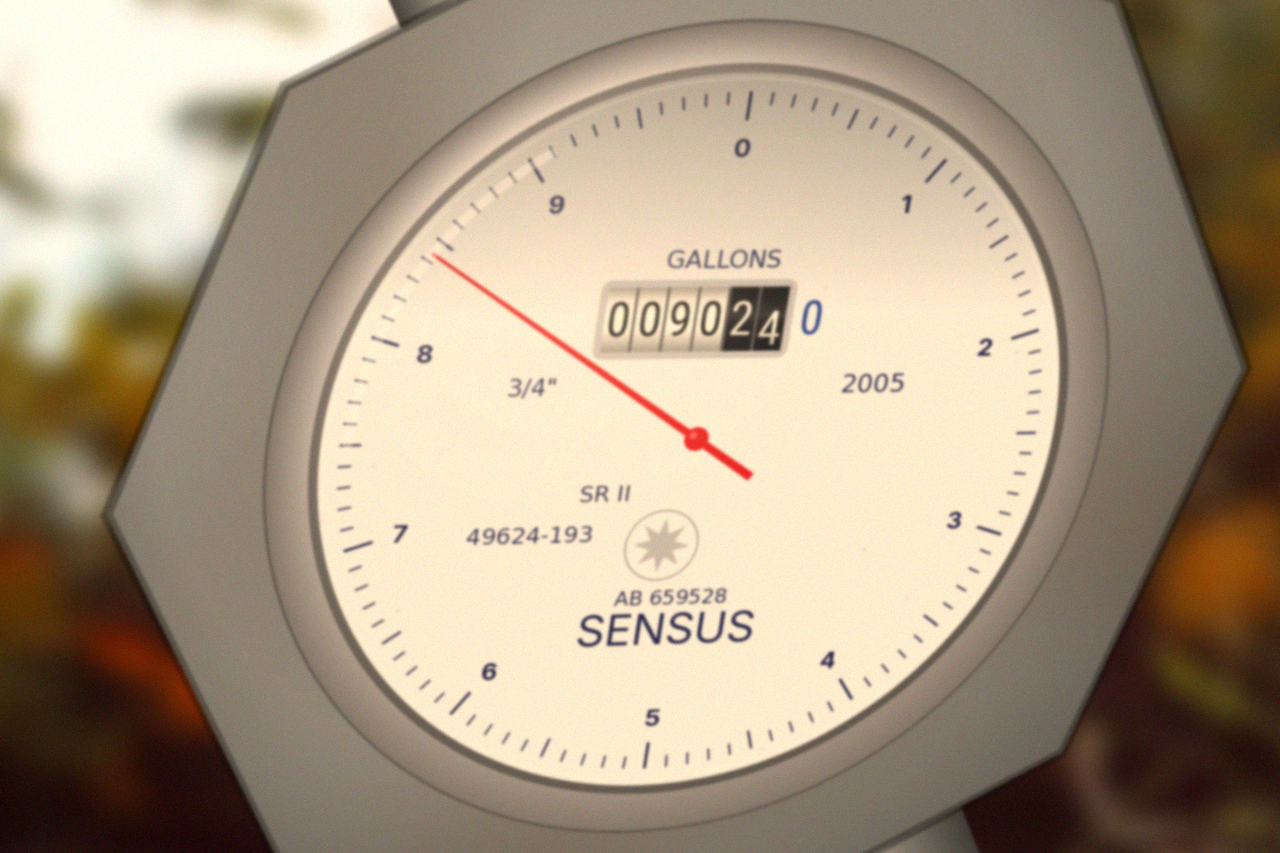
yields 90238.4 gal
